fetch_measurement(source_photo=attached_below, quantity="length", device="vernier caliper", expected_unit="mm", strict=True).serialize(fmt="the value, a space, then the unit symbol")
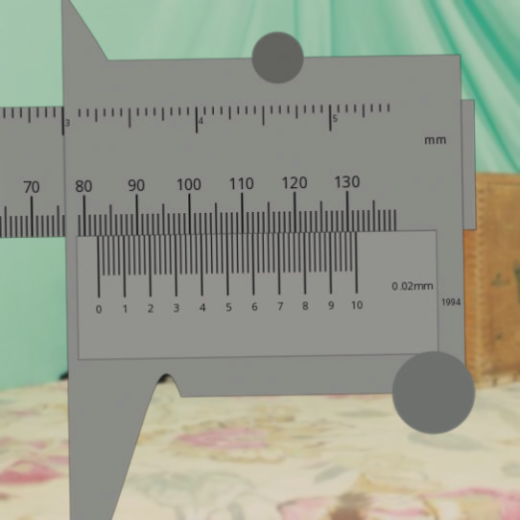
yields 82.5 mm
